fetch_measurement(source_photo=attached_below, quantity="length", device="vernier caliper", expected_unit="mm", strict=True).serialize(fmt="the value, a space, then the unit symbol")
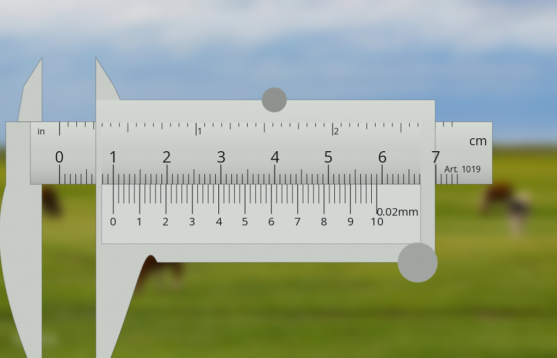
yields 10.0 mm
